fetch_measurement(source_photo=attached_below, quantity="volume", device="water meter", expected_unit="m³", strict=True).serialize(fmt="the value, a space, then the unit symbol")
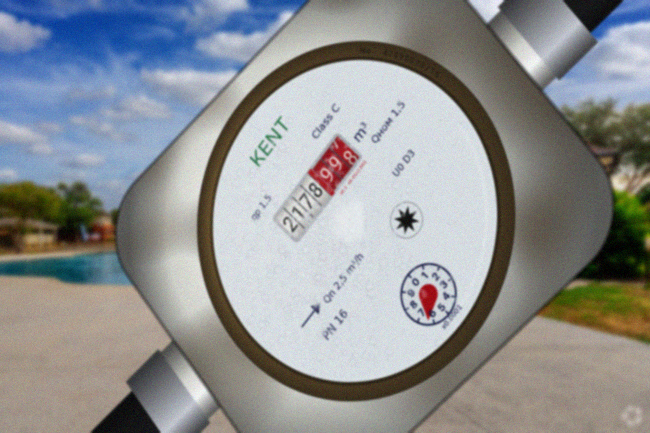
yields 2178.9976 m³
